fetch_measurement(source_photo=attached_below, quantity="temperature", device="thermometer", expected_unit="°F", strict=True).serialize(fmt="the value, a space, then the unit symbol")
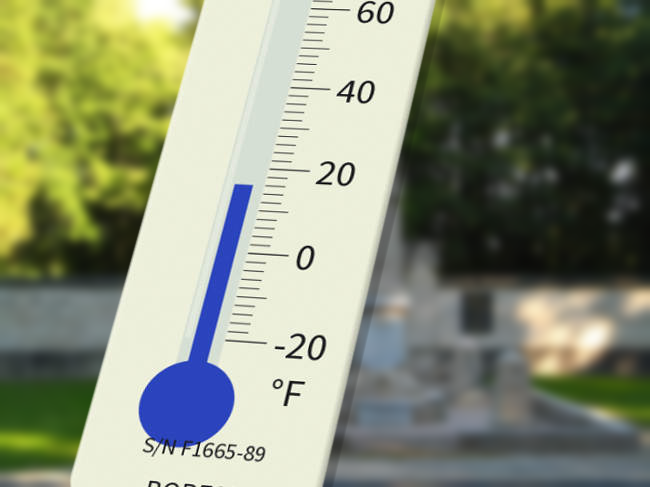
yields 16 °F
